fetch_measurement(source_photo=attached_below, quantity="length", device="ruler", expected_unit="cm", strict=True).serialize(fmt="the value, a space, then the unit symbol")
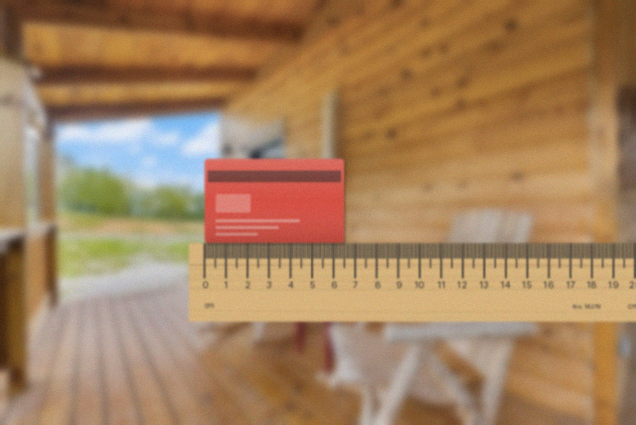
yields 6.5 cm
